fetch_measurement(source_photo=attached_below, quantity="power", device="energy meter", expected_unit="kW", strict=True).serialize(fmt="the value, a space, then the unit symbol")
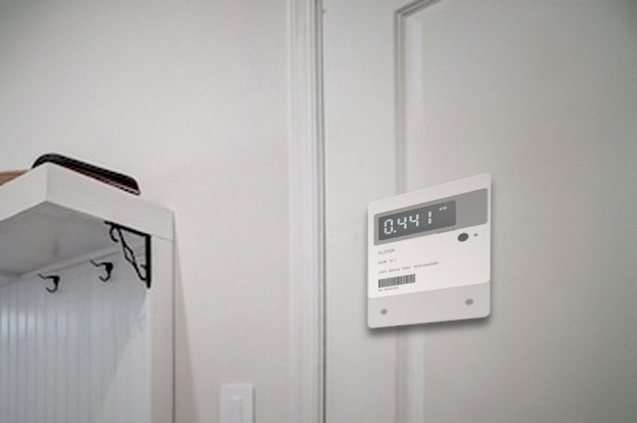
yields 0.441 kW
